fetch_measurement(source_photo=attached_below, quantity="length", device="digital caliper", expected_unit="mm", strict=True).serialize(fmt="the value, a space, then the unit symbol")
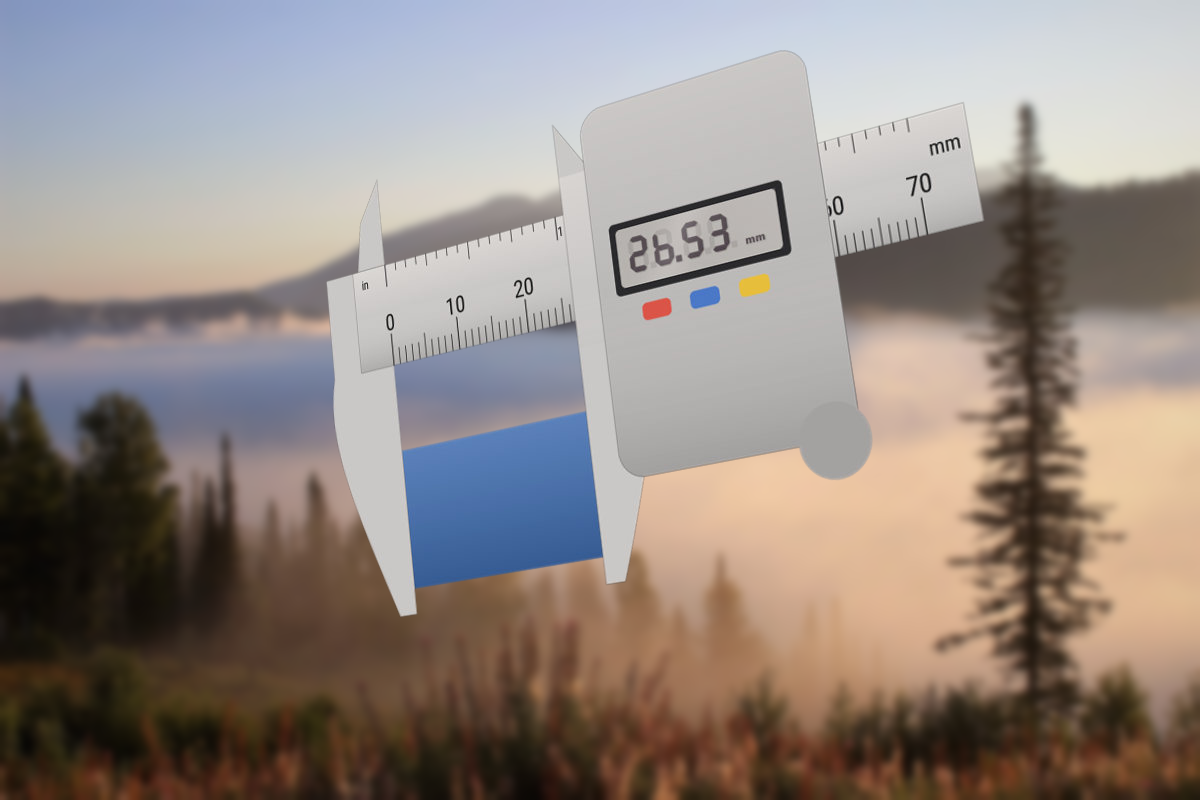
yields 26.53 mm
